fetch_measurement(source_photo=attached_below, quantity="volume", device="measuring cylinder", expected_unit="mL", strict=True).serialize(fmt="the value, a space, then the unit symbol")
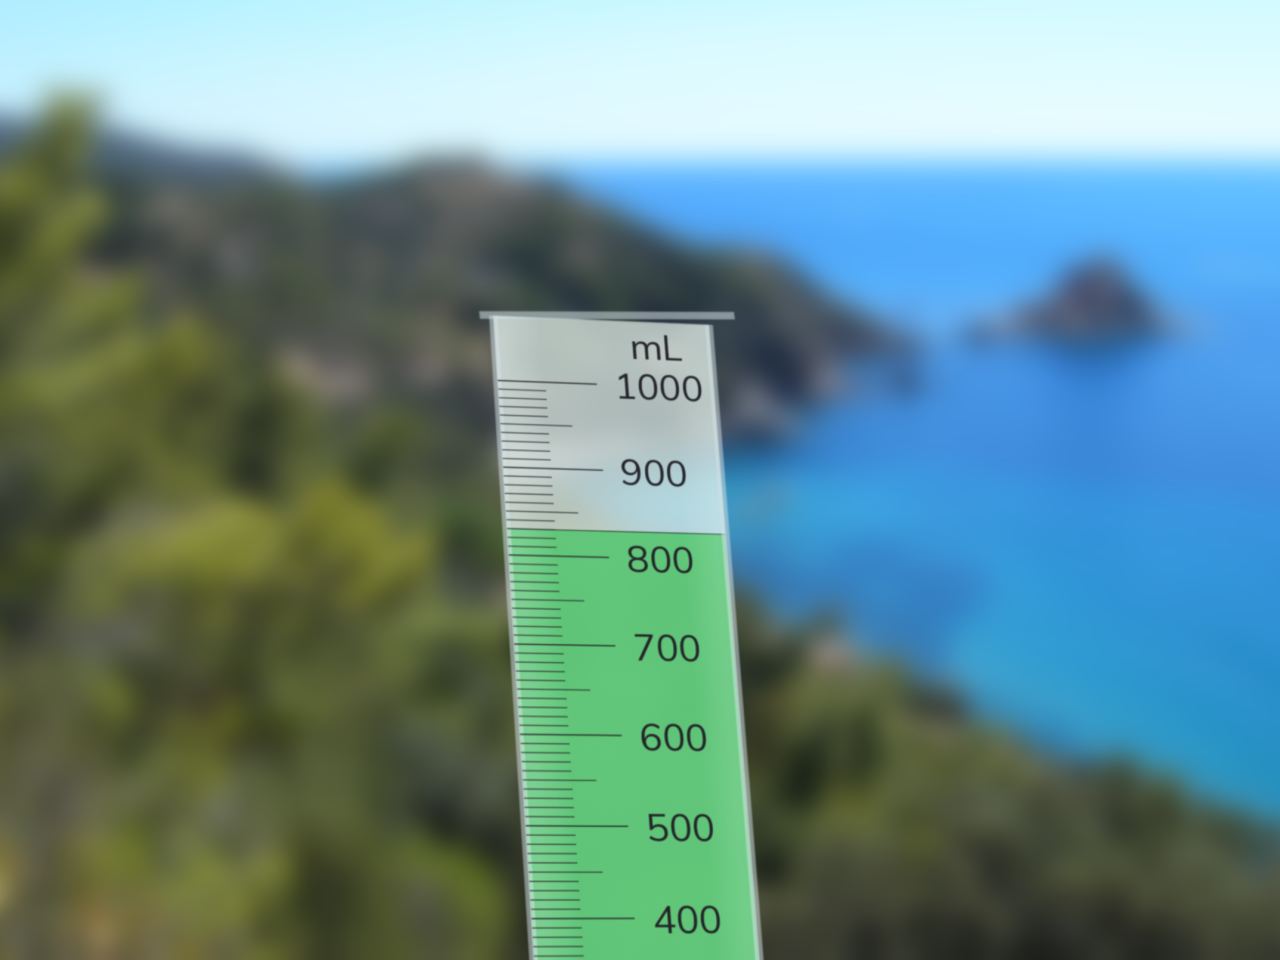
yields 830 mL
